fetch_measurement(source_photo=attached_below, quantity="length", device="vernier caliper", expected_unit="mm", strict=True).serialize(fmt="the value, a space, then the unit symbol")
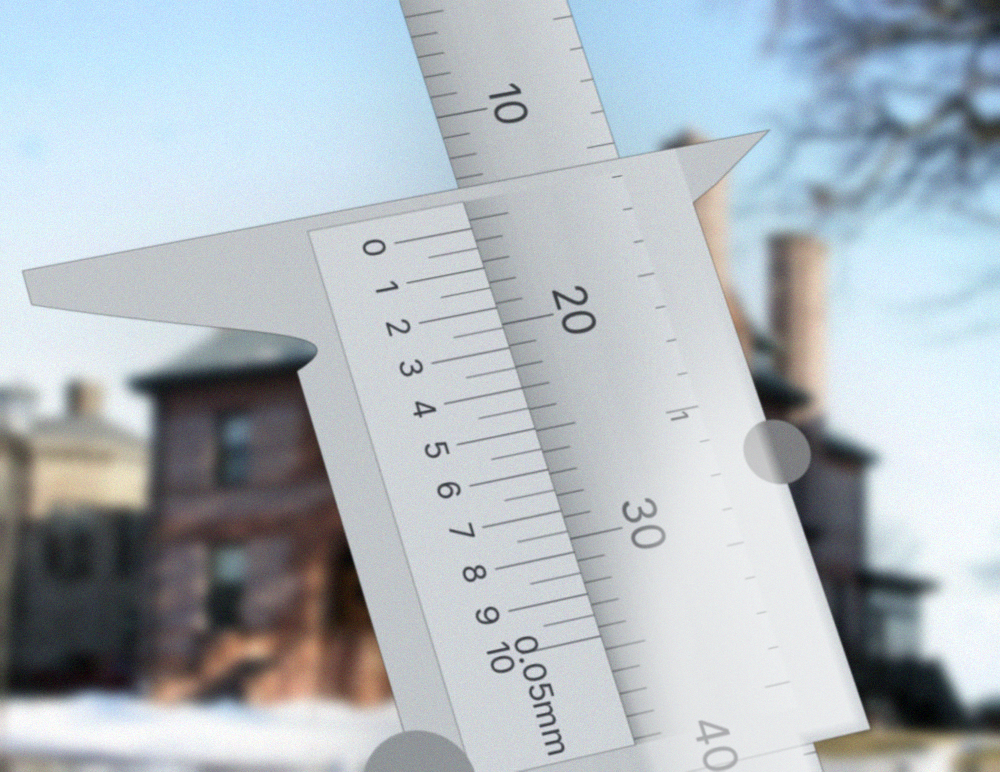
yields 15.4 mm
